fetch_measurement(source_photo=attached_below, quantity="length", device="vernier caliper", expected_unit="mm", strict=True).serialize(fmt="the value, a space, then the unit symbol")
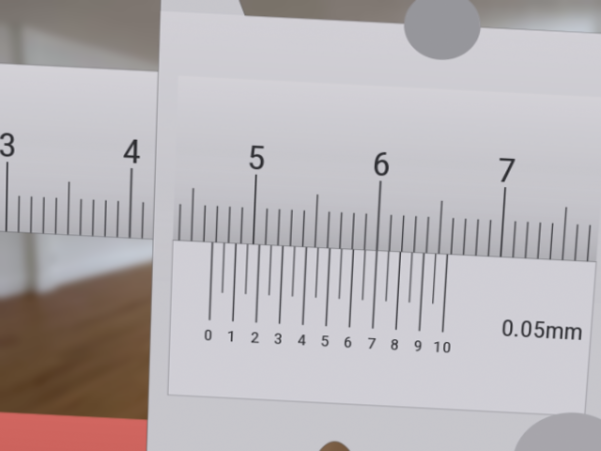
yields 46.7 mm
